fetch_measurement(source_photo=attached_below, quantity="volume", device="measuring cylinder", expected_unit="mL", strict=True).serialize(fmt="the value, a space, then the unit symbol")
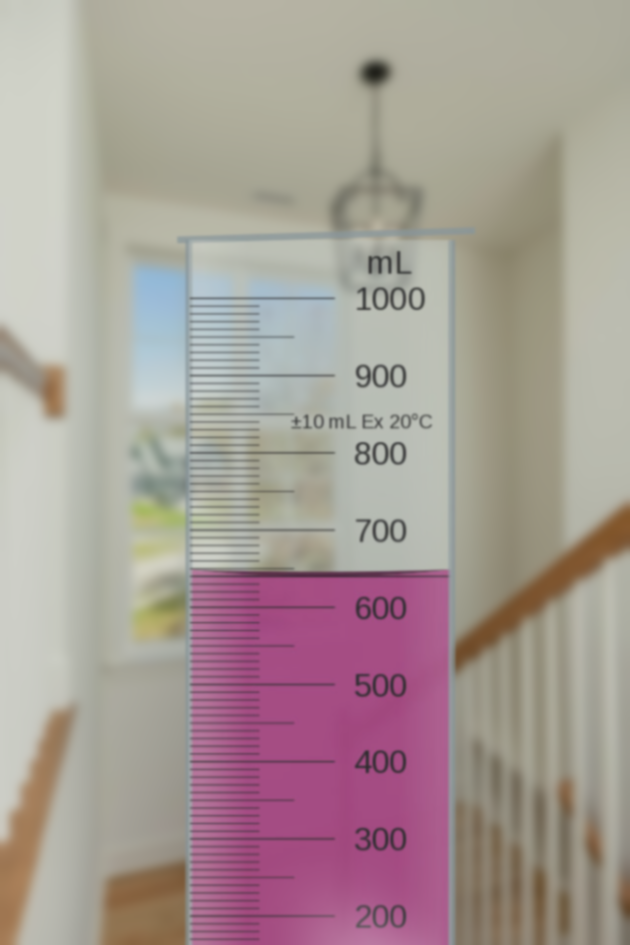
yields 640 mL
